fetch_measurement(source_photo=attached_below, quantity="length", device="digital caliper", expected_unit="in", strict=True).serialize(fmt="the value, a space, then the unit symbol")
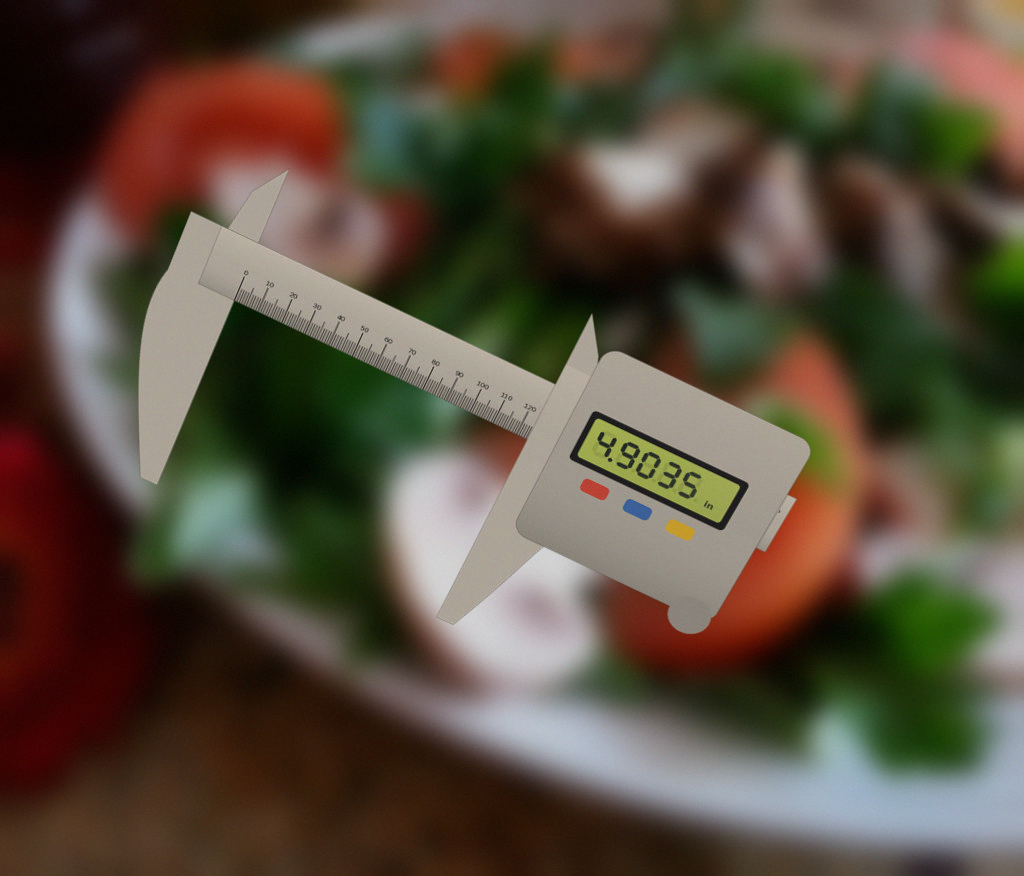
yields 4.9035 in
